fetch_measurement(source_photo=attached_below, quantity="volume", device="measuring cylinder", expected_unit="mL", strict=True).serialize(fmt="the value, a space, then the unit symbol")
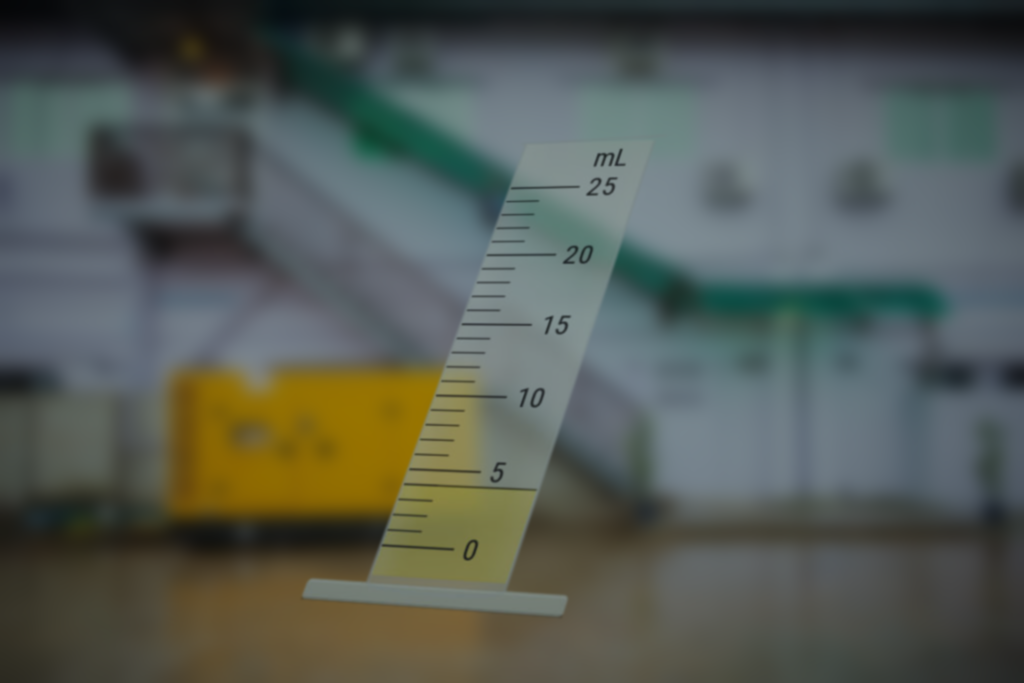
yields 4 mL
